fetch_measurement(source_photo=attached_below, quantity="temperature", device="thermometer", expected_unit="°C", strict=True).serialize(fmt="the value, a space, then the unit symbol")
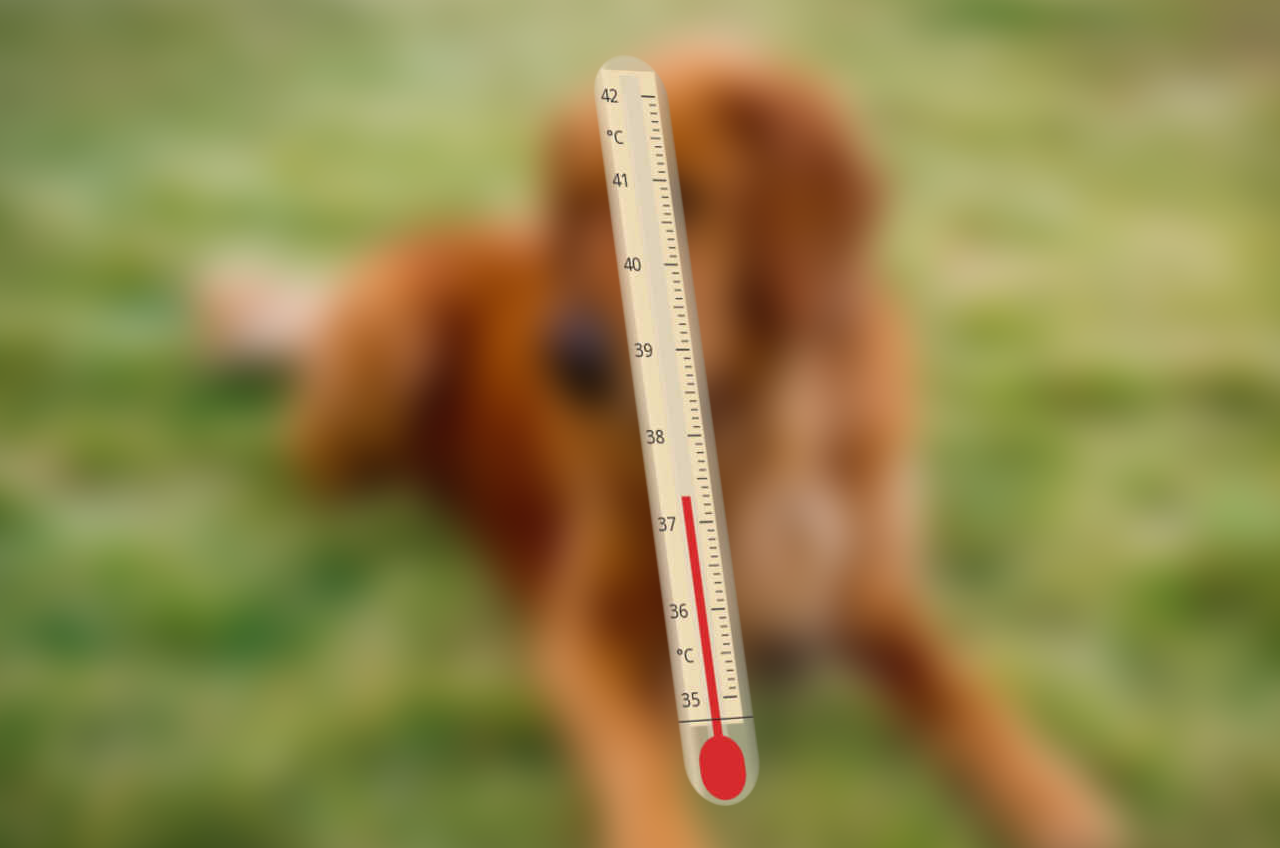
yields 37.3 °C
